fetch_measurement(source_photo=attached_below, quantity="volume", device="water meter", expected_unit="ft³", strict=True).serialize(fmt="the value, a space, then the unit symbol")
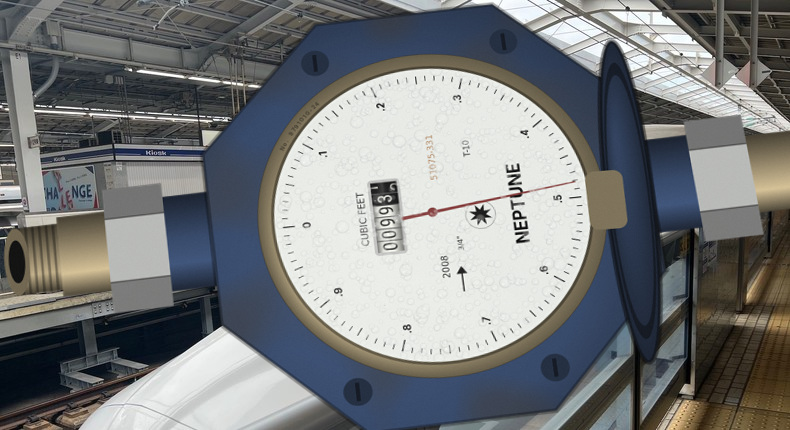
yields 9931.48 ft³
